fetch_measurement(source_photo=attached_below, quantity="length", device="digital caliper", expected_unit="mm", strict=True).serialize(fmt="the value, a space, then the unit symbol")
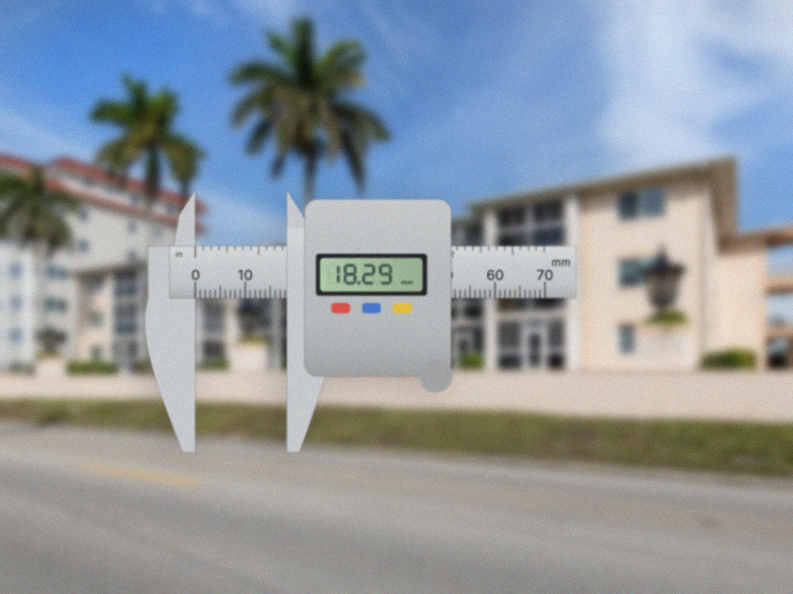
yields 18.29 mm
